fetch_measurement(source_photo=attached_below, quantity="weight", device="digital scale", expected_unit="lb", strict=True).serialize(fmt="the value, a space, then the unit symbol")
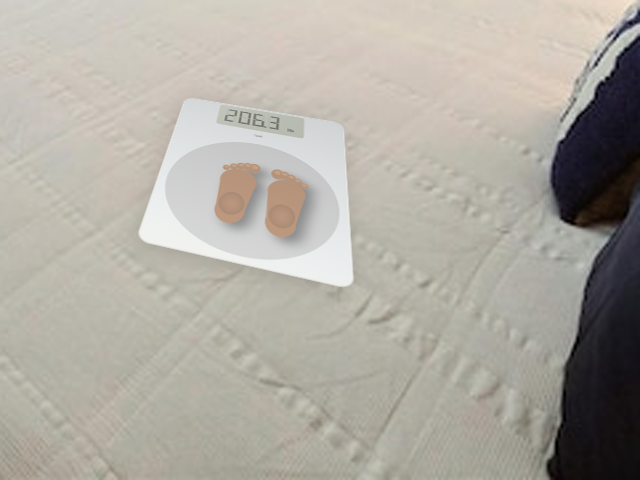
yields 206.3 lb
